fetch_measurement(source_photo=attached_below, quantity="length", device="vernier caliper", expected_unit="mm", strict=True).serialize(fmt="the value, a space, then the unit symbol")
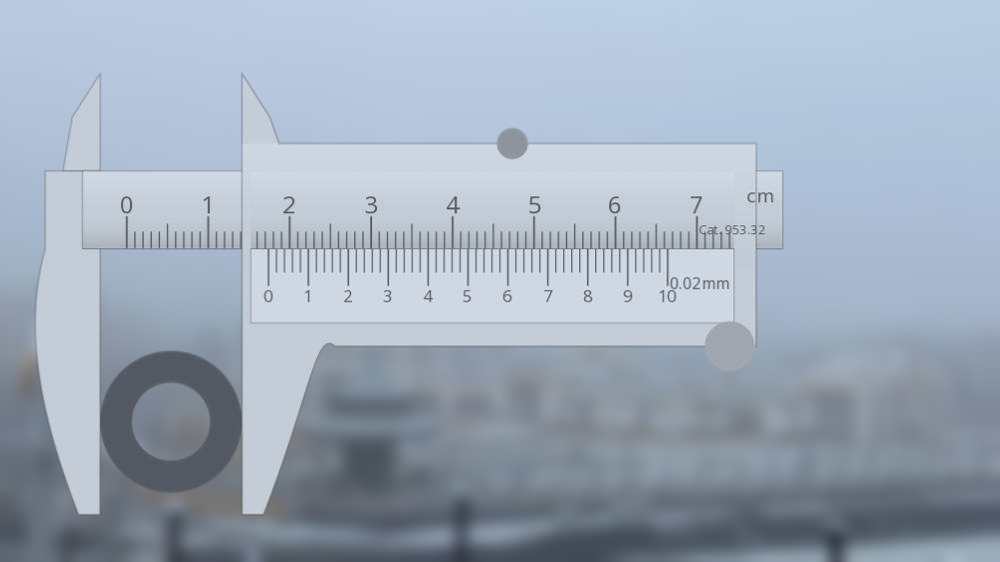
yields 17.4 mm
